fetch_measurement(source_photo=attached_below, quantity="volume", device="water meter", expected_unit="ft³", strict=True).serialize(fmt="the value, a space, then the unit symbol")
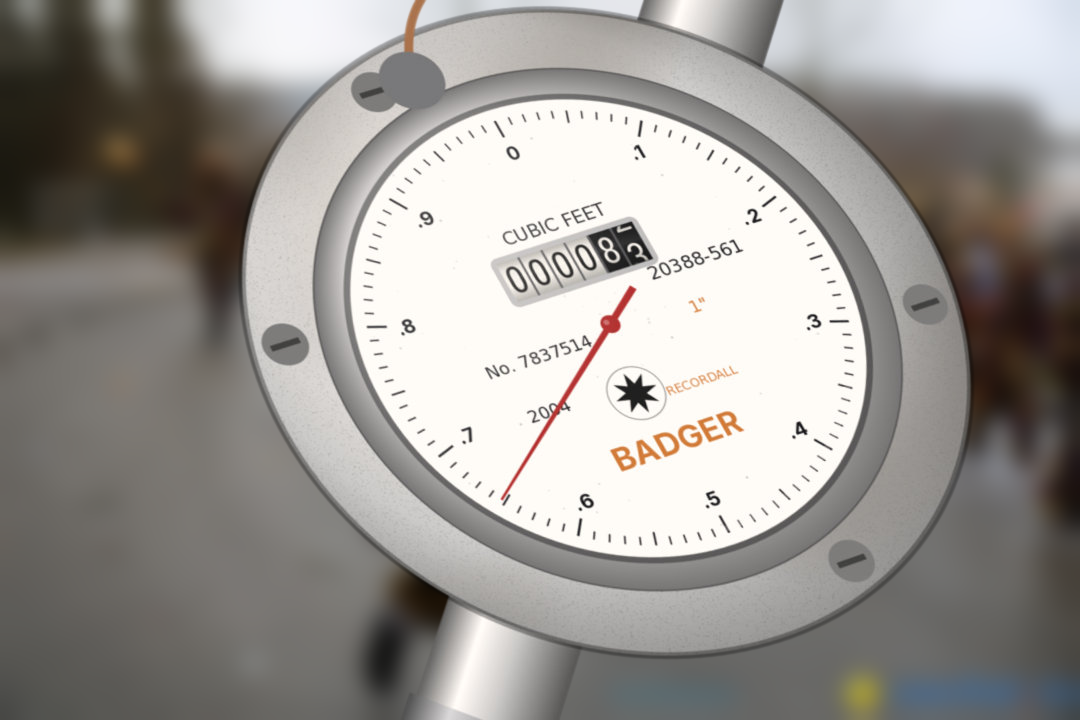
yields 82.65 ft³
